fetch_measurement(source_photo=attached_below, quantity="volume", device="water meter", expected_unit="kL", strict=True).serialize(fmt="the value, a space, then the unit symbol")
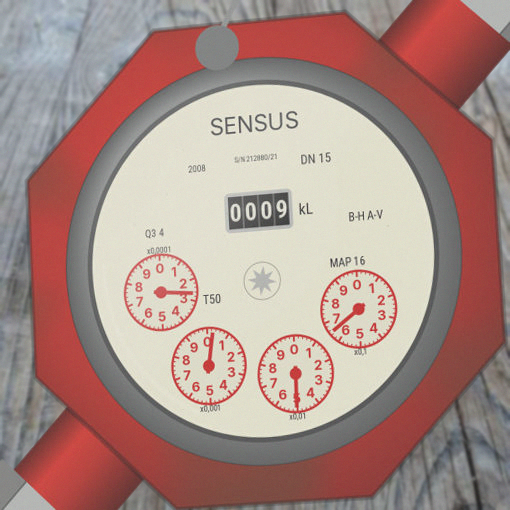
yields 9.6502 kL
